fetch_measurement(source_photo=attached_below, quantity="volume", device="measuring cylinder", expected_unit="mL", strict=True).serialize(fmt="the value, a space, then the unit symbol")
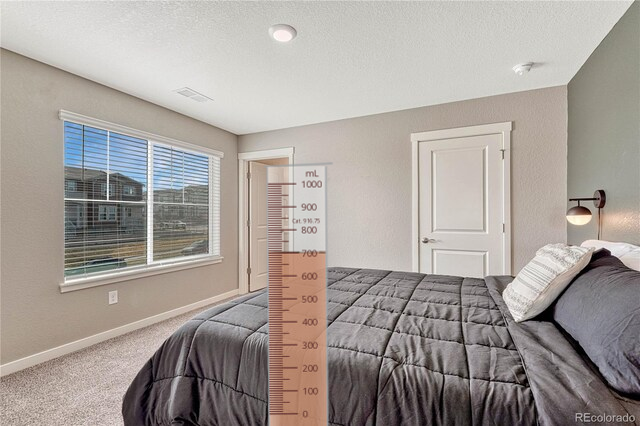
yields 700 mL
